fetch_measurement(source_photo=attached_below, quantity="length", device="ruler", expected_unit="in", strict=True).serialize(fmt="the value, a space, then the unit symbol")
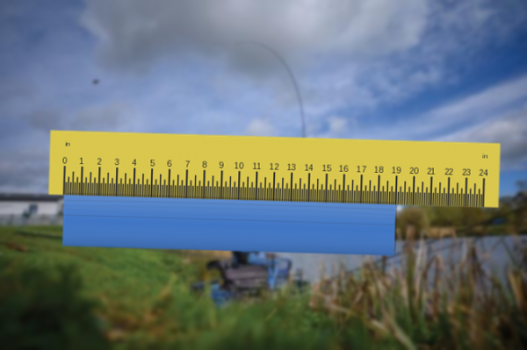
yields 19 in
